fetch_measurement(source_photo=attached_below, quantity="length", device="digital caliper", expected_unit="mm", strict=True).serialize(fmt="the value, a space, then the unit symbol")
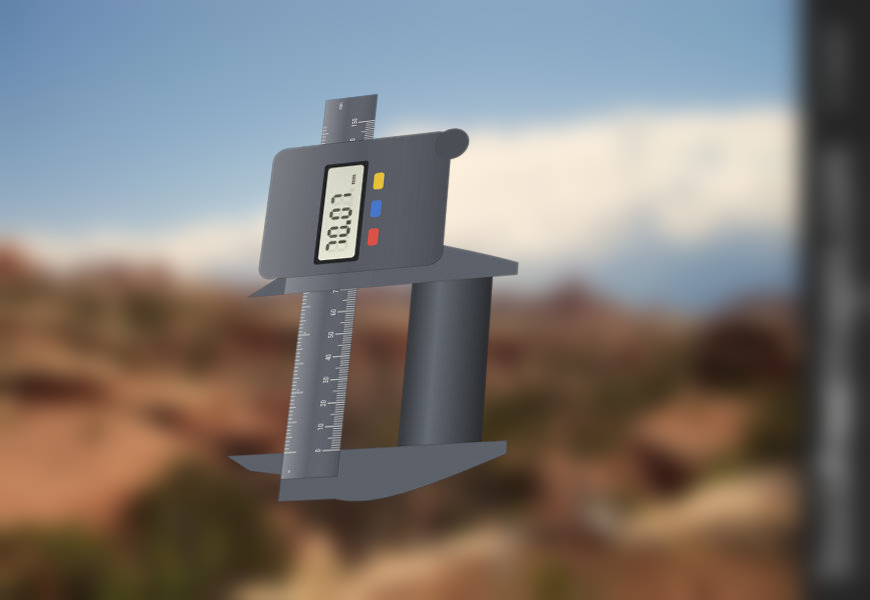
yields 70.07 mm
